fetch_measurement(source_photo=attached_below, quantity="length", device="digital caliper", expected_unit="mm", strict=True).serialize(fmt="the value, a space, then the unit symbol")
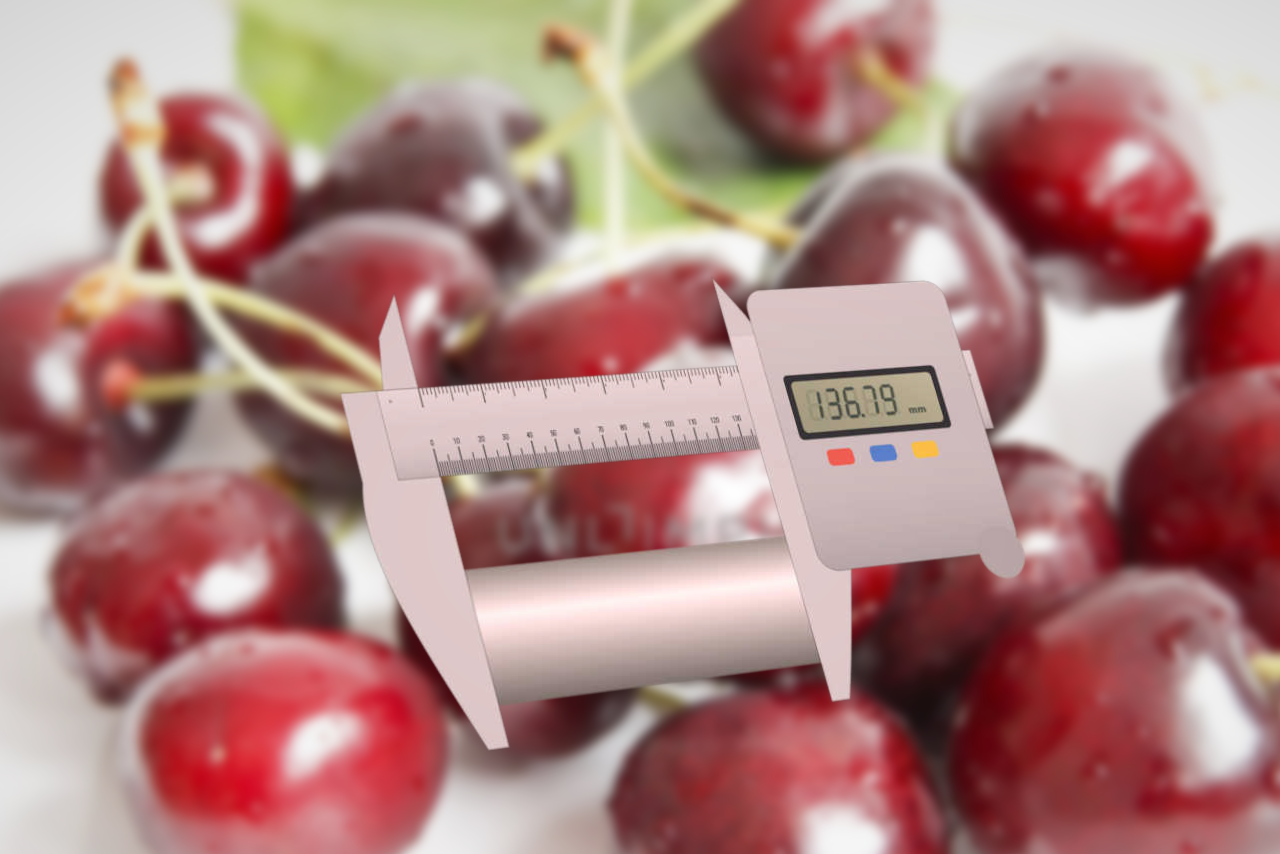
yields 136.79 mm
